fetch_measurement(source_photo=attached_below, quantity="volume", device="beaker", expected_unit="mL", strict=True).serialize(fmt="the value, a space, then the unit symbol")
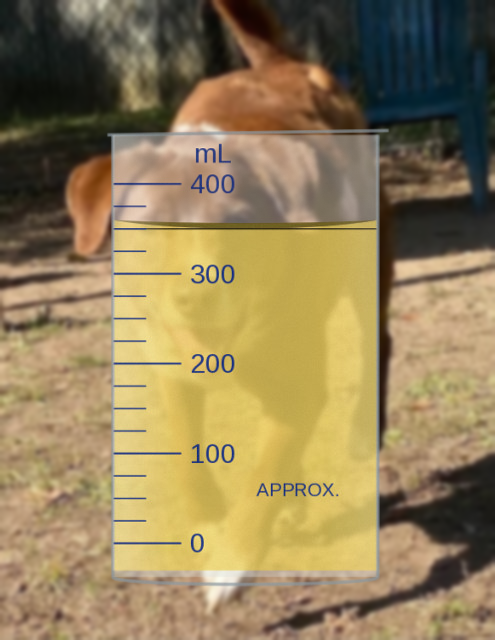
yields 350 mL
